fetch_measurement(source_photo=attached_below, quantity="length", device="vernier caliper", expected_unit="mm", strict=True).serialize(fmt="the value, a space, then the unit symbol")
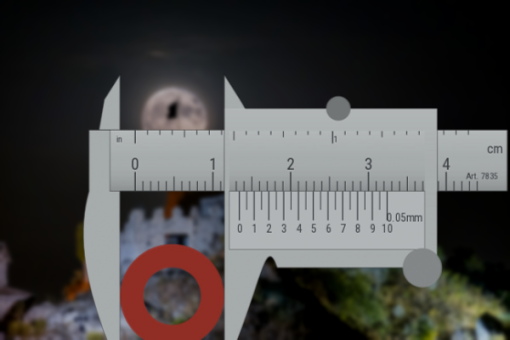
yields 13.4 mm
